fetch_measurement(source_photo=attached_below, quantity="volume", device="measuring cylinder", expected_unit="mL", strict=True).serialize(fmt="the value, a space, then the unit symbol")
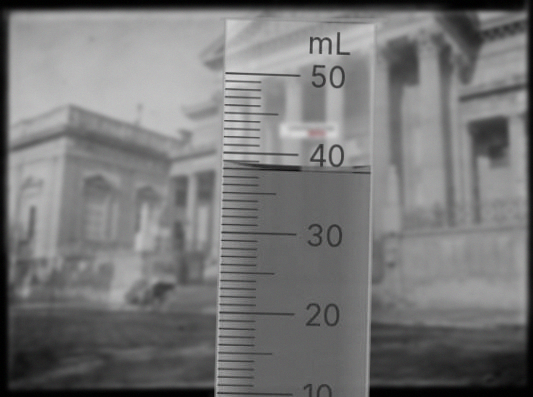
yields 38 mL
